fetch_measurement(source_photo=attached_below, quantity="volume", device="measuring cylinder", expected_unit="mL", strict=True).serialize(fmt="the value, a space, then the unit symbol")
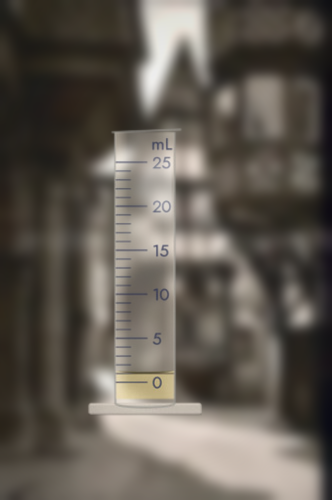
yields 1 mL
